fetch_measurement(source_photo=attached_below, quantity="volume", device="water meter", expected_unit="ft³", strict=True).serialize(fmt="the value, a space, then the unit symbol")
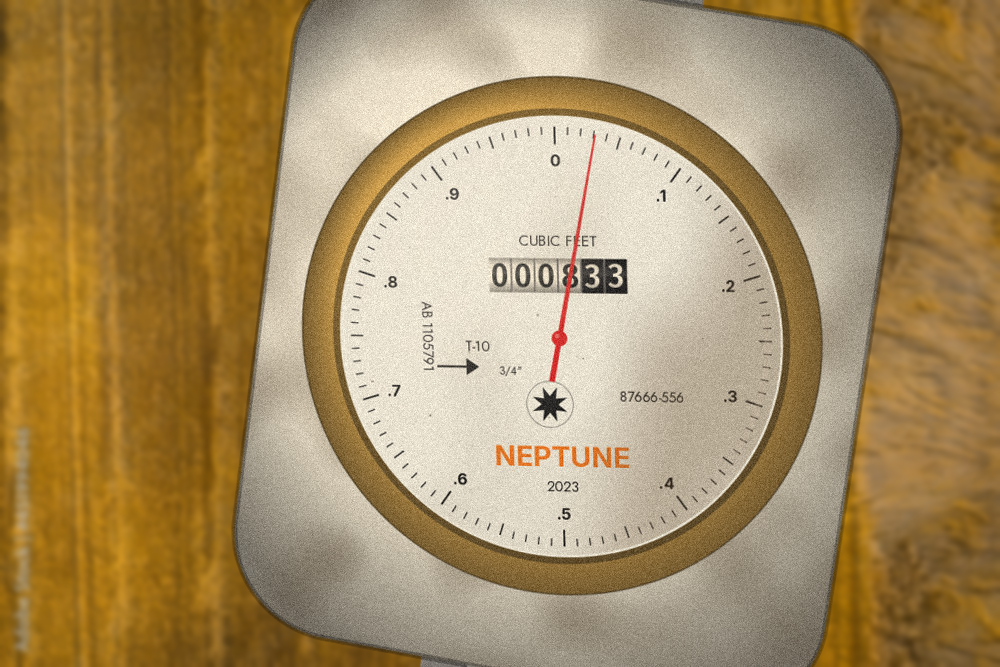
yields 833.03 ft³
